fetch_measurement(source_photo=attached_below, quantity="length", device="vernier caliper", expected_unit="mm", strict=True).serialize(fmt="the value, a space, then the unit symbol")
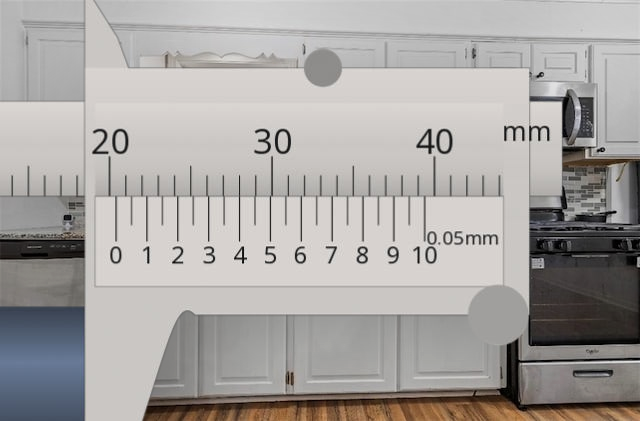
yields 20.4 mm
